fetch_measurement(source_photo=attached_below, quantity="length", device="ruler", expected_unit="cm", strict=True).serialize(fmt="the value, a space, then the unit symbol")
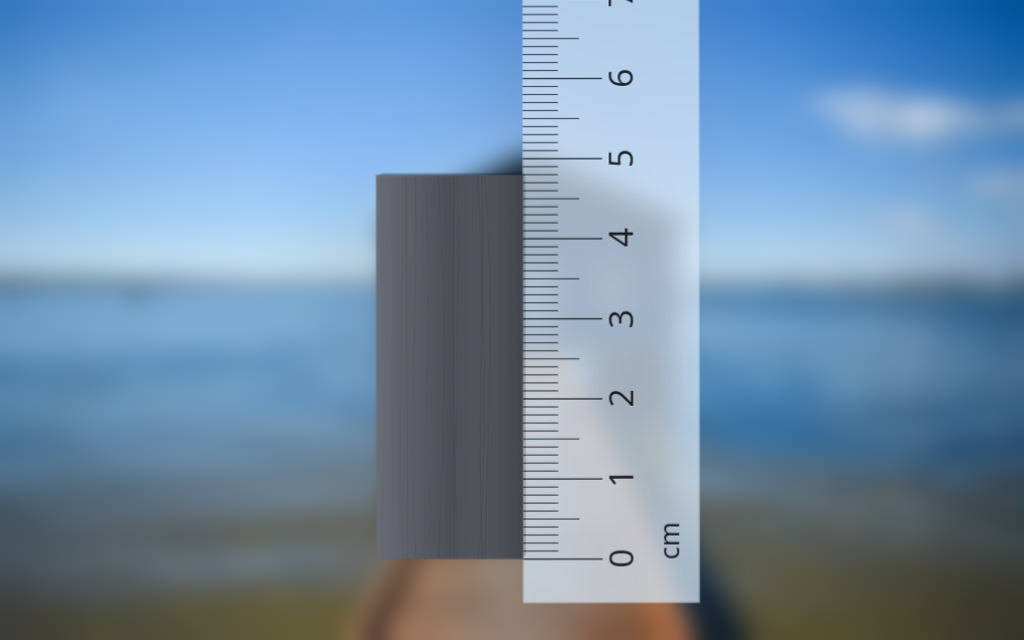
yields 4.8 cm
